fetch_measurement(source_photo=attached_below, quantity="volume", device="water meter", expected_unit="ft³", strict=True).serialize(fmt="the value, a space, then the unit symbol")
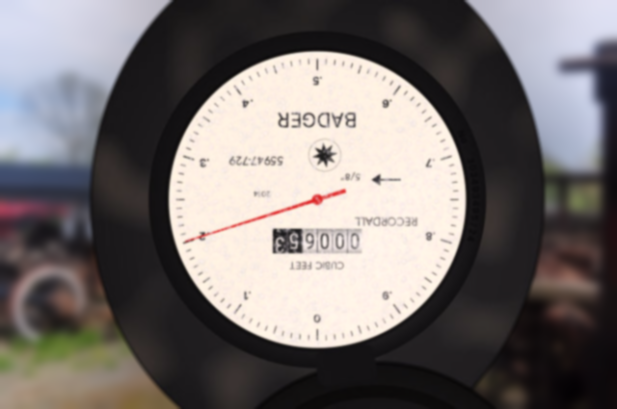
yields 653.20 ft³
